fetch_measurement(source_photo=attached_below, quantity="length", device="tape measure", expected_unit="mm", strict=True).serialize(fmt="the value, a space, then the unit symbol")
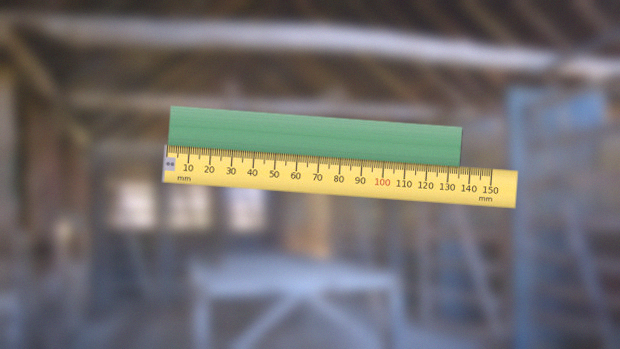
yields 135 mm
